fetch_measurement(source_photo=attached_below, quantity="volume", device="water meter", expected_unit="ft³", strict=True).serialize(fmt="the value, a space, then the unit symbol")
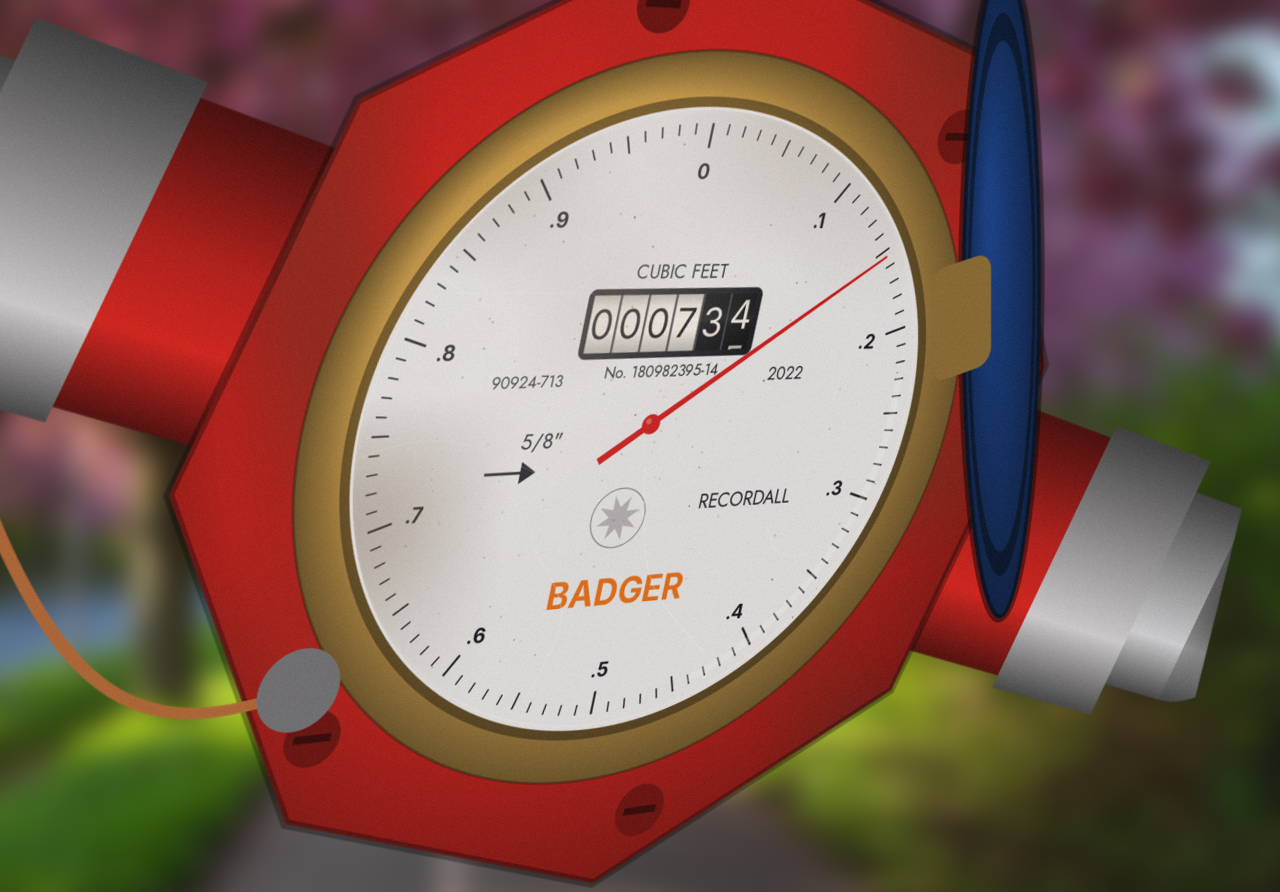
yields 734.15 ft³
